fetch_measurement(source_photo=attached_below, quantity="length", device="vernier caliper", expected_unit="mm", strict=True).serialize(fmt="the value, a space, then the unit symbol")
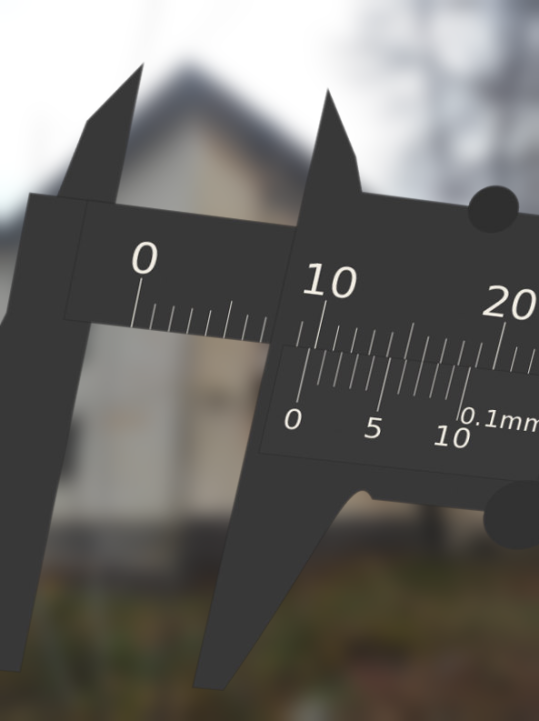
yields 9.7 mm
